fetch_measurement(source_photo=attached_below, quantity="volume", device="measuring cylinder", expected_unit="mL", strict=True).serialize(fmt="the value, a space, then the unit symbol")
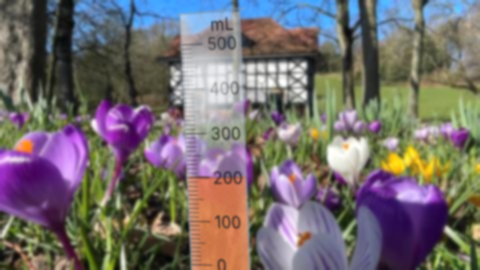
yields 200 mL
